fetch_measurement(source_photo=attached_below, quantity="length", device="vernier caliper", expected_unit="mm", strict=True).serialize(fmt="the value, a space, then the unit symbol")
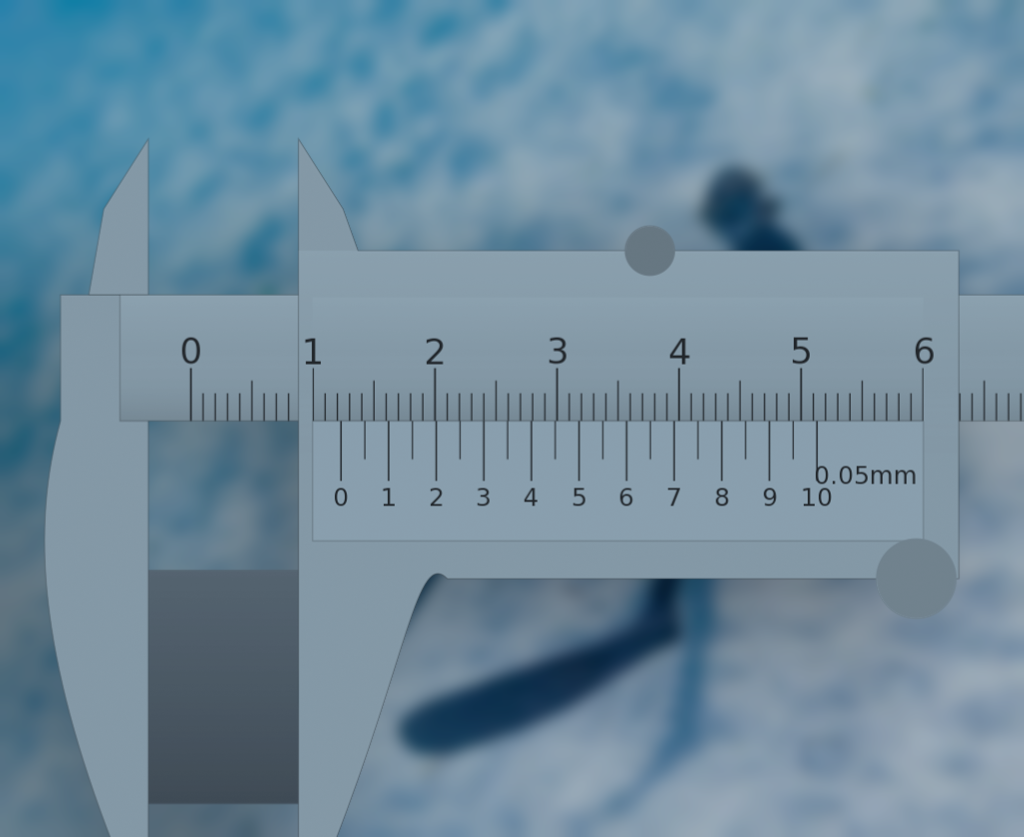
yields 12.3 mm
